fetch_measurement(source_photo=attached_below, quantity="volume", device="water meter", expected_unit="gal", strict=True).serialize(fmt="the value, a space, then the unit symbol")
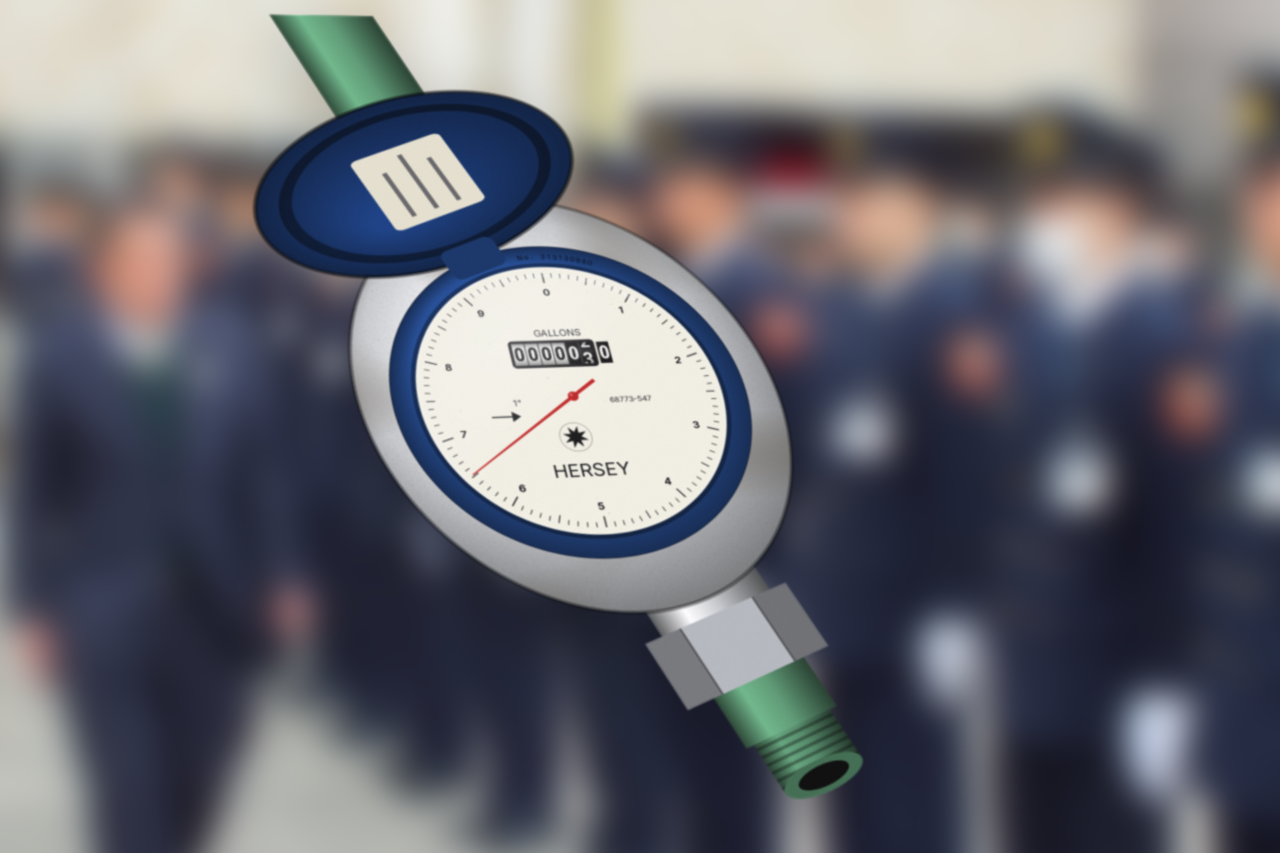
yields 26.5 gal
